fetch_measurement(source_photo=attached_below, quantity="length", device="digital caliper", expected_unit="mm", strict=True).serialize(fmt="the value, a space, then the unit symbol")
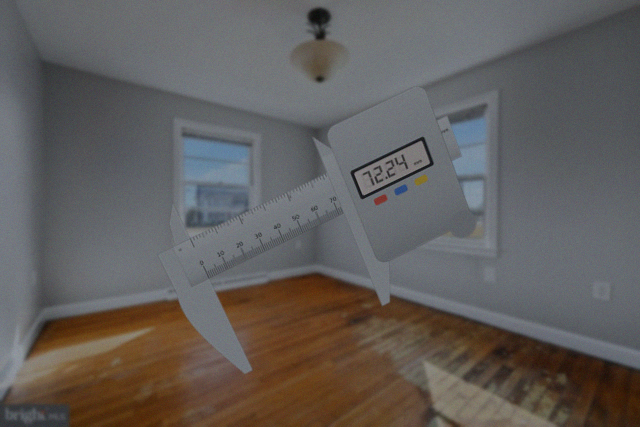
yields 72.24 mm
